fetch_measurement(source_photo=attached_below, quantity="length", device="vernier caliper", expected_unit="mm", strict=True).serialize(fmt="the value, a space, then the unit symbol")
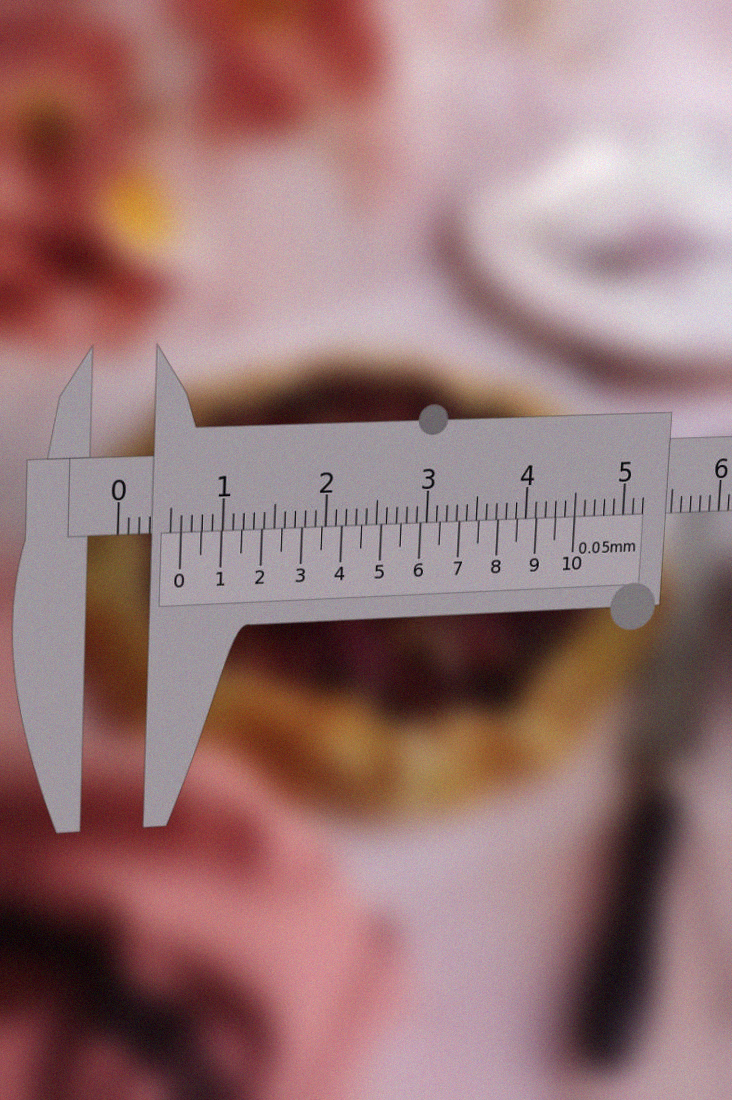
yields 6.0 mm
